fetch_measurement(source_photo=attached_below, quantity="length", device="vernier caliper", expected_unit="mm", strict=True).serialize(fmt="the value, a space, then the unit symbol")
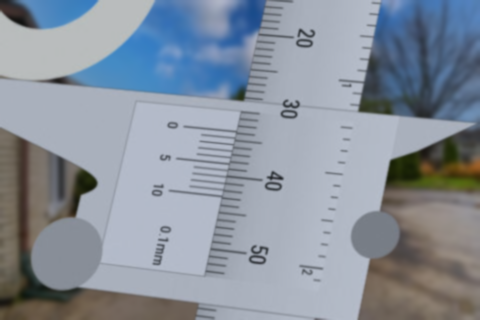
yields 33.8 mm
